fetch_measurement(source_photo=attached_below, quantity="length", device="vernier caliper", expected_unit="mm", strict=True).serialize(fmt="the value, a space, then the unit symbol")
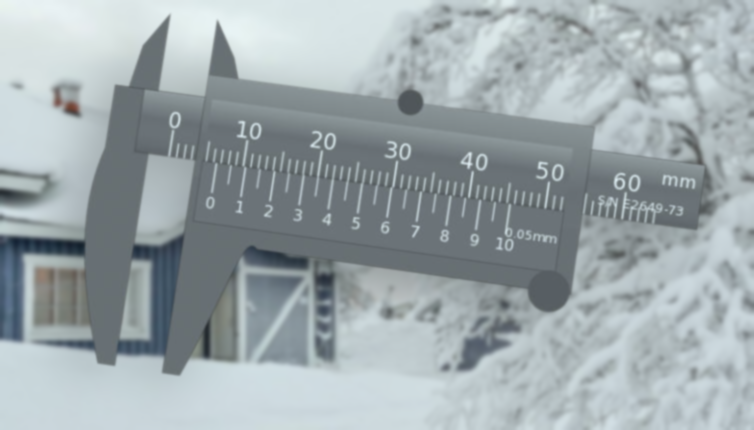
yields 6.4 mm
